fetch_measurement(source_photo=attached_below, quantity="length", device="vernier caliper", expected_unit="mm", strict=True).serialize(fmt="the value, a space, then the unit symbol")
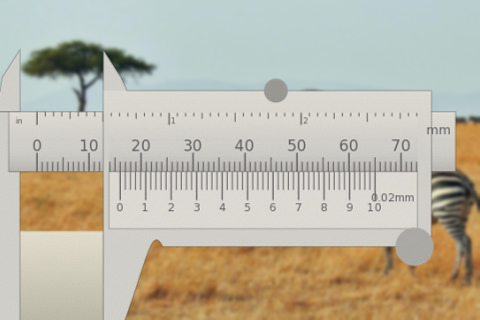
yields 16.0 mm
